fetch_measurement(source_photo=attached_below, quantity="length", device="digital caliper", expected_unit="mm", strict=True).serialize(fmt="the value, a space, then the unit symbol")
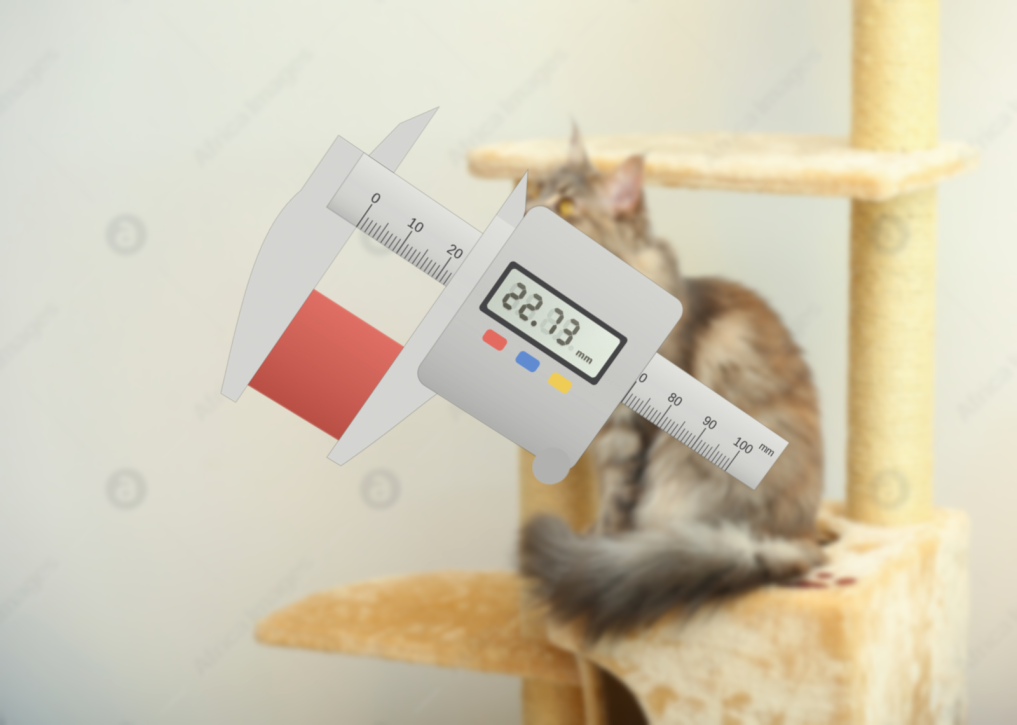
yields 22.73 mm
